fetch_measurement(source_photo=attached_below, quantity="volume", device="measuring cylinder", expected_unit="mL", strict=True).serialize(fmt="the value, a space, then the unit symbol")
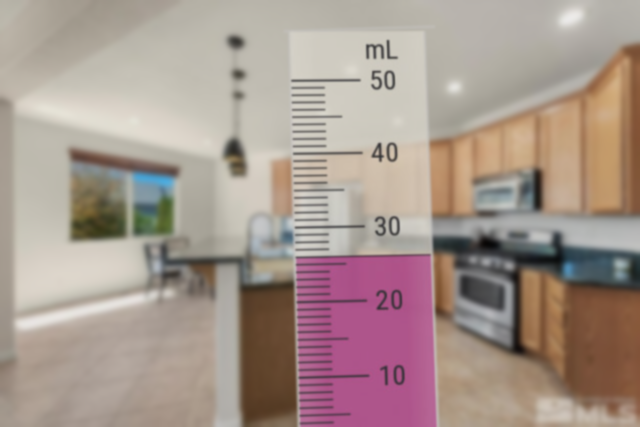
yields 26 mL
